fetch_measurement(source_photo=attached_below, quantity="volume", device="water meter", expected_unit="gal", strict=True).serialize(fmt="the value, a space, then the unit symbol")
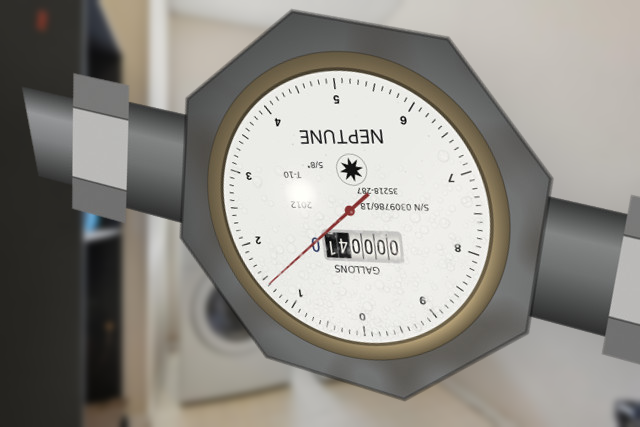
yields 411.4 gal
